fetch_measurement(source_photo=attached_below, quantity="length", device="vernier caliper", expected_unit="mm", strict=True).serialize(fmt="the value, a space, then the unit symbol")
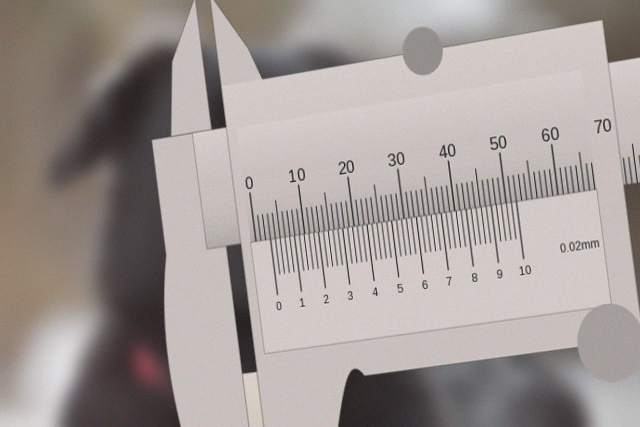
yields 3.0 mm
